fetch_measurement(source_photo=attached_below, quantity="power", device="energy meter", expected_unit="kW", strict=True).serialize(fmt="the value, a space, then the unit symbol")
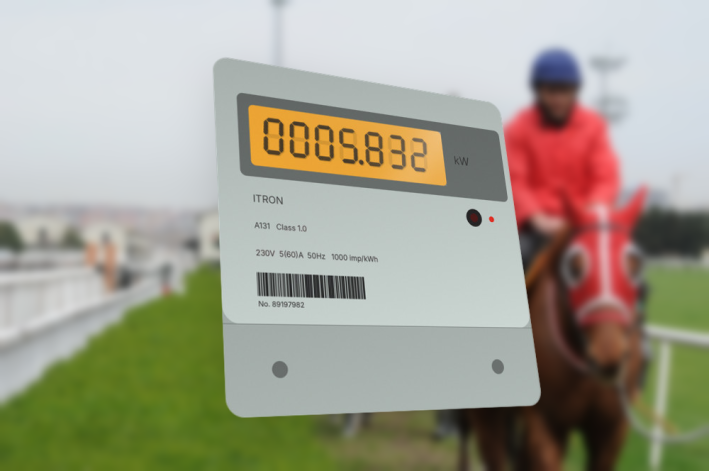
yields 5.832 kW
